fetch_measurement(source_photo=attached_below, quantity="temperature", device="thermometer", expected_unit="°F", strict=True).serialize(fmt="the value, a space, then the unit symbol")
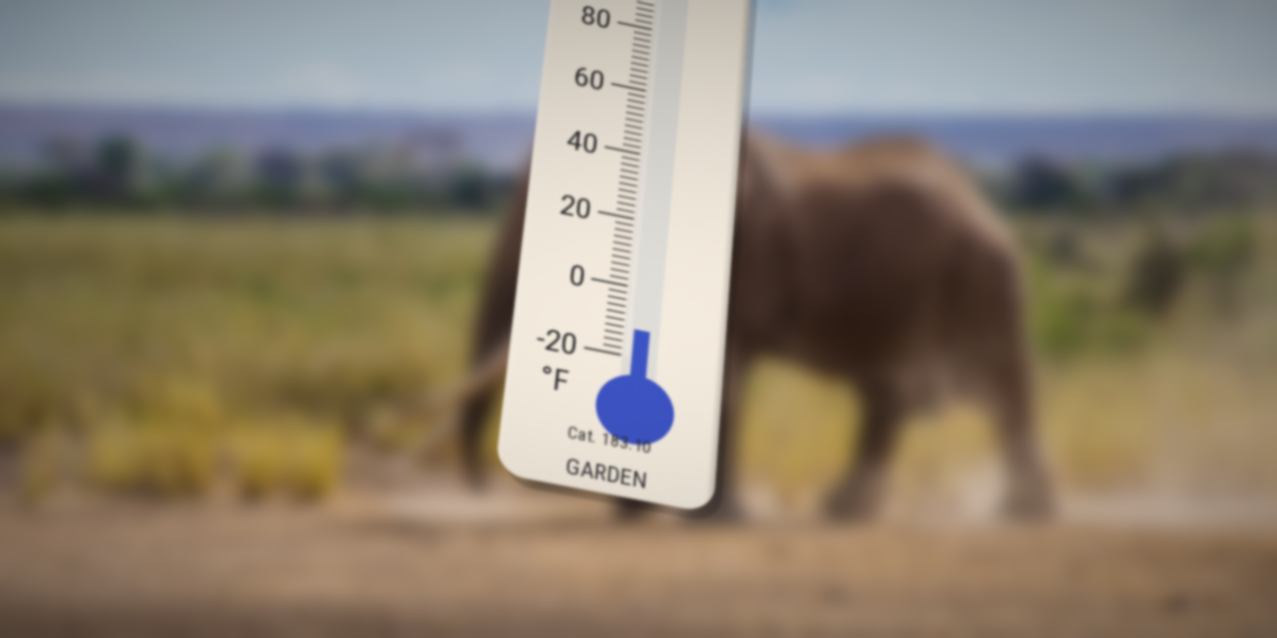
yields -12 °F
